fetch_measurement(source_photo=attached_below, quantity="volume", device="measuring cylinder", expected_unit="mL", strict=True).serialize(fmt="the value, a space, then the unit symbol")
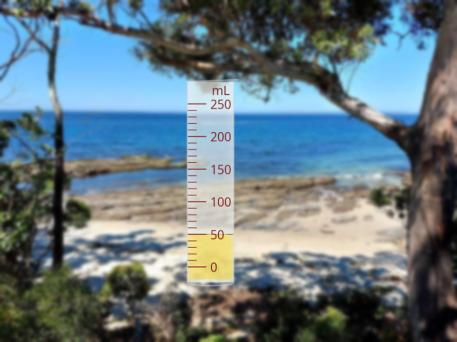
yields 50 mL
